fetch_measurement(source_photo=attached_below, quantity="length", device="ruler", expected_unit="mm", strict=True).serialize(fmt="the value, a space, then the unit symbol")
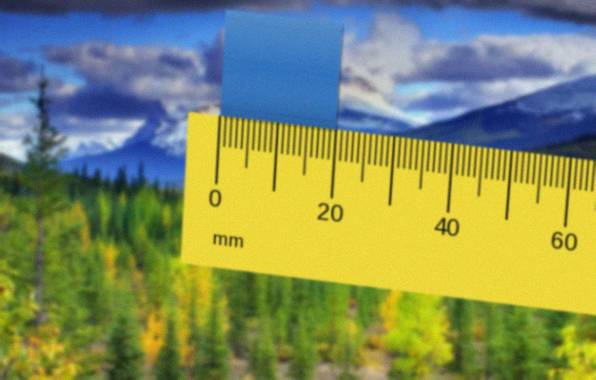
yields 20 mm
